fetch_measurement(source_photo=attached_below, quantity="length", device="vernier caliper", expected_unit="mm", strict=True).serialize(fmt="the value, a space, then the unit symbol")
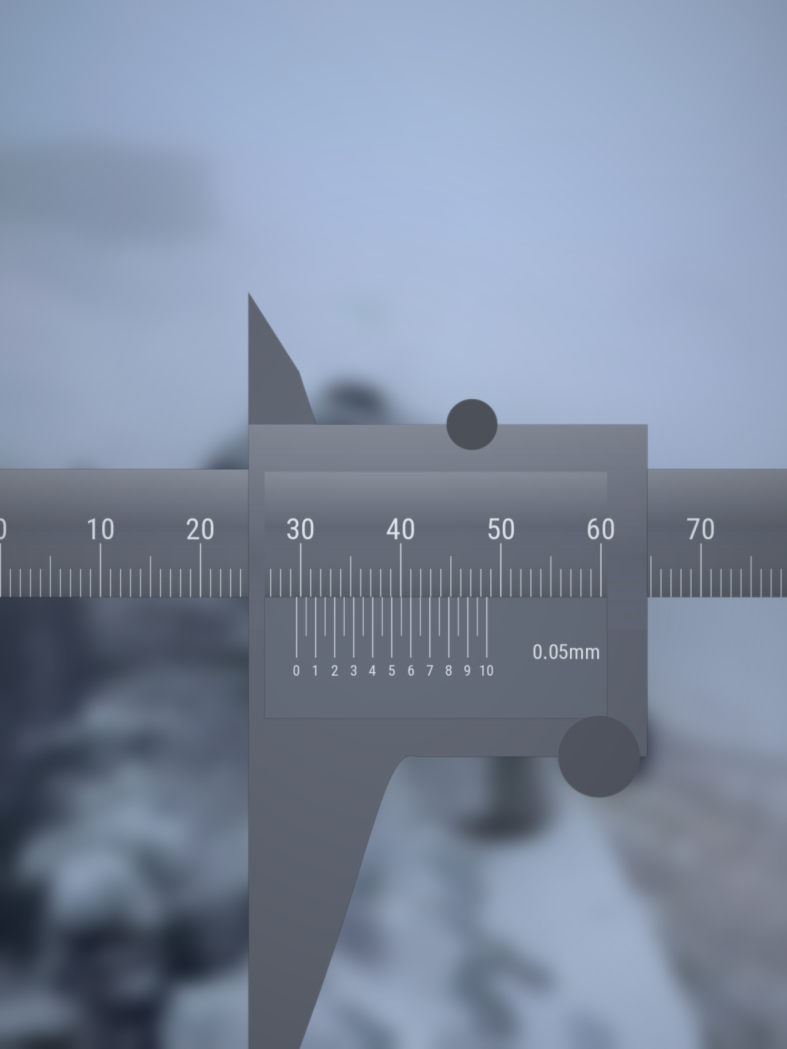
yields 29.6 mm
